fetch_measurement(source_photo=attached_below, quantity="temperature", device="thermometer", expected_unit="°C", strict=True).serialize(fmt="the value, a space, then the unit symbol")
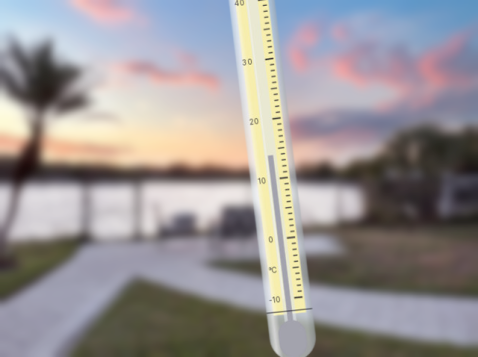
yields 14 °C
